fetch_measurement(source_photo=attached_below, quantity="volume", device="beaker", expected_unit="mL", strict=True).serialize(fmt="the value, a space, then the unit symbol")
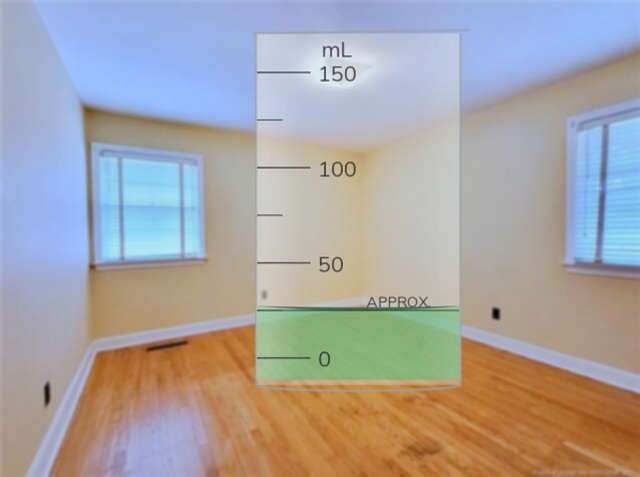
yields 25 mL
